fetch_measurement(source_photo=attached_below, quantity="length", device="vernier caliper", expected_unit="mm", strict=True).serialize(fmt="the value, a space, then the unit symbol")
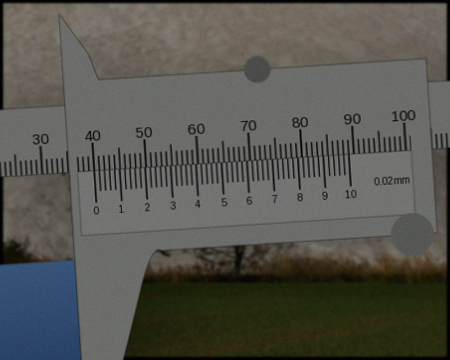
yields 40.0 mm
